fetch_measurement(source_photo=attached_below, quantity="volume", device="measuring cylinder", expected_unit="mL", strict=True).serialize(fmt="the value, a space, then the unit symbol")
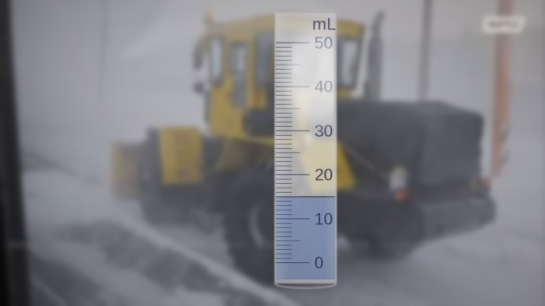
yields 15 mL
